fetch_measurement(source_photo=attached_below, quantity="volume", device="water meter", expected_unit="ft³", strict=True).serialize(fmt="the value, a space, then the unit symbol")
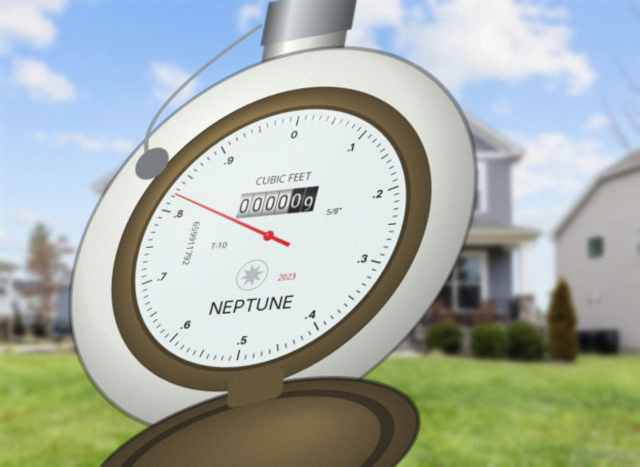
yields 8.82 ft³
